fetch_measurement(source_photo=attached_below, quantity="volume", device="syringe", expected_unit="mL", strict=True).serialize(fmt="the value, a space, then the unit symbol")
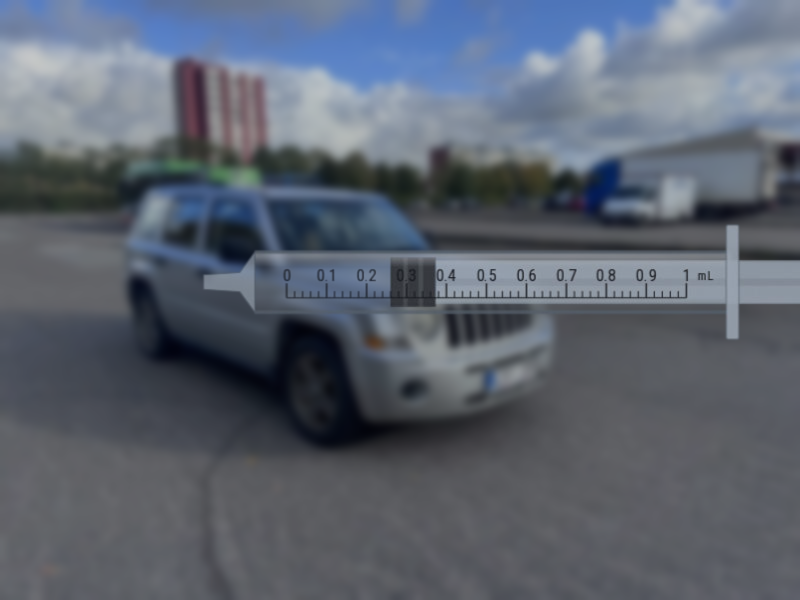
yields 0.26 mL
